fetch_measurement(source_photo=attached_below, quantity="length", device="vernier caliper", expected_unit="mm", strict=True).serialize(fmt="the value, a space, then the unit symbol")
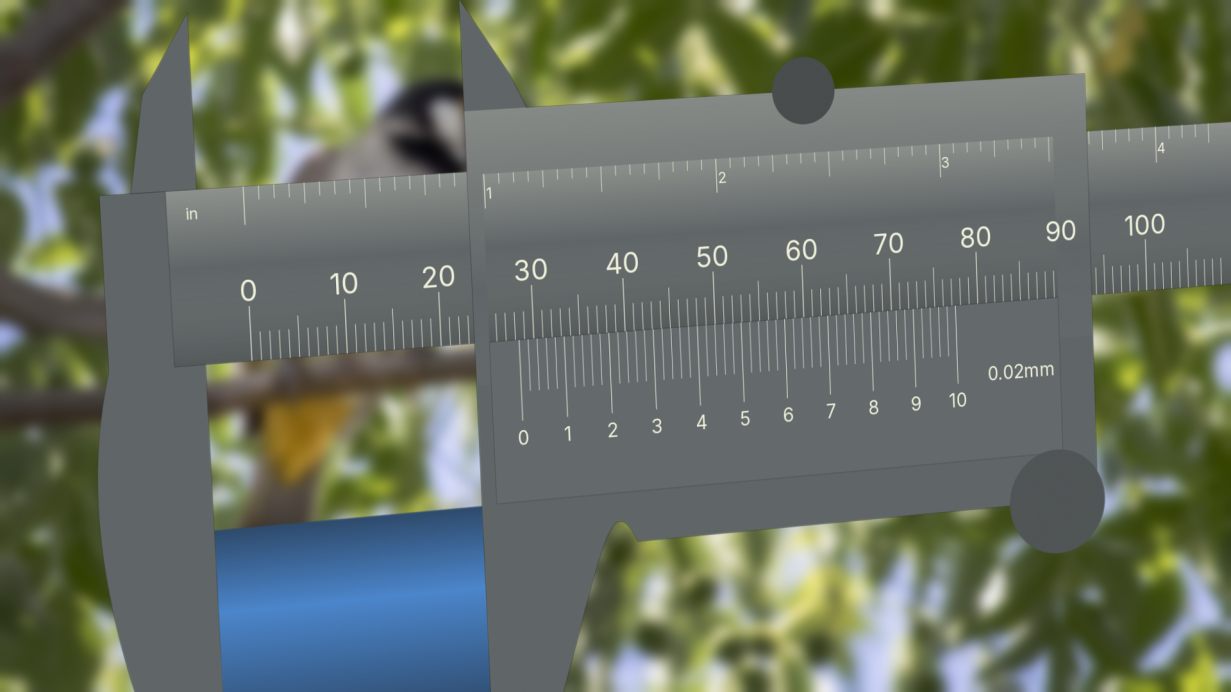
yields 28.4 mm
